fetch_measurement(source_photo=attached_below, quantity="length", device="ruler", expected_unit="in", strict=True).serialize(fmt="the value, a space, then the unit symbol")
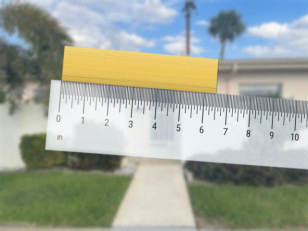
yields 6.5 in
